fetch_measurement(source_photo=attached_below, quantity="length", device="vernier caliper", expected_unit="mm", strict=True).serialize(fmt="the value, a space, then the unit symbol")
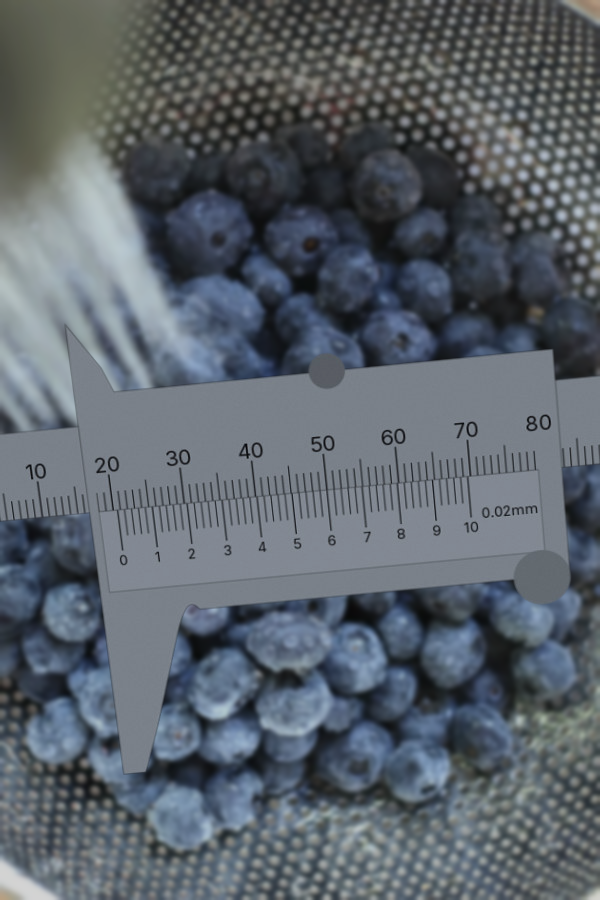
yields 20.6 mm
